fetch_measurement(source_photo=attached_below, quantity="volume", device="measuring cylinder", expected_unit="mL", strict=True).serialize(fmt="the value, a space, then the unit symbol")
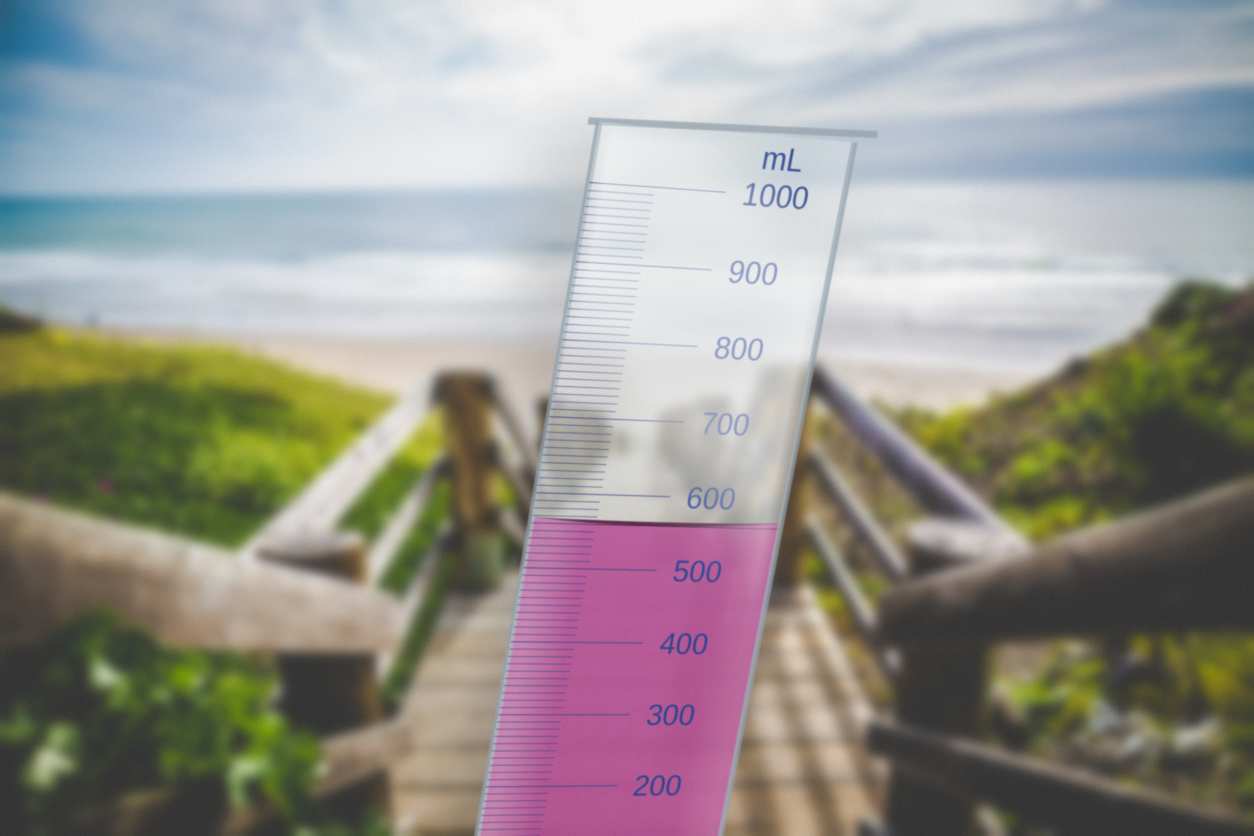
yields 560 mL
